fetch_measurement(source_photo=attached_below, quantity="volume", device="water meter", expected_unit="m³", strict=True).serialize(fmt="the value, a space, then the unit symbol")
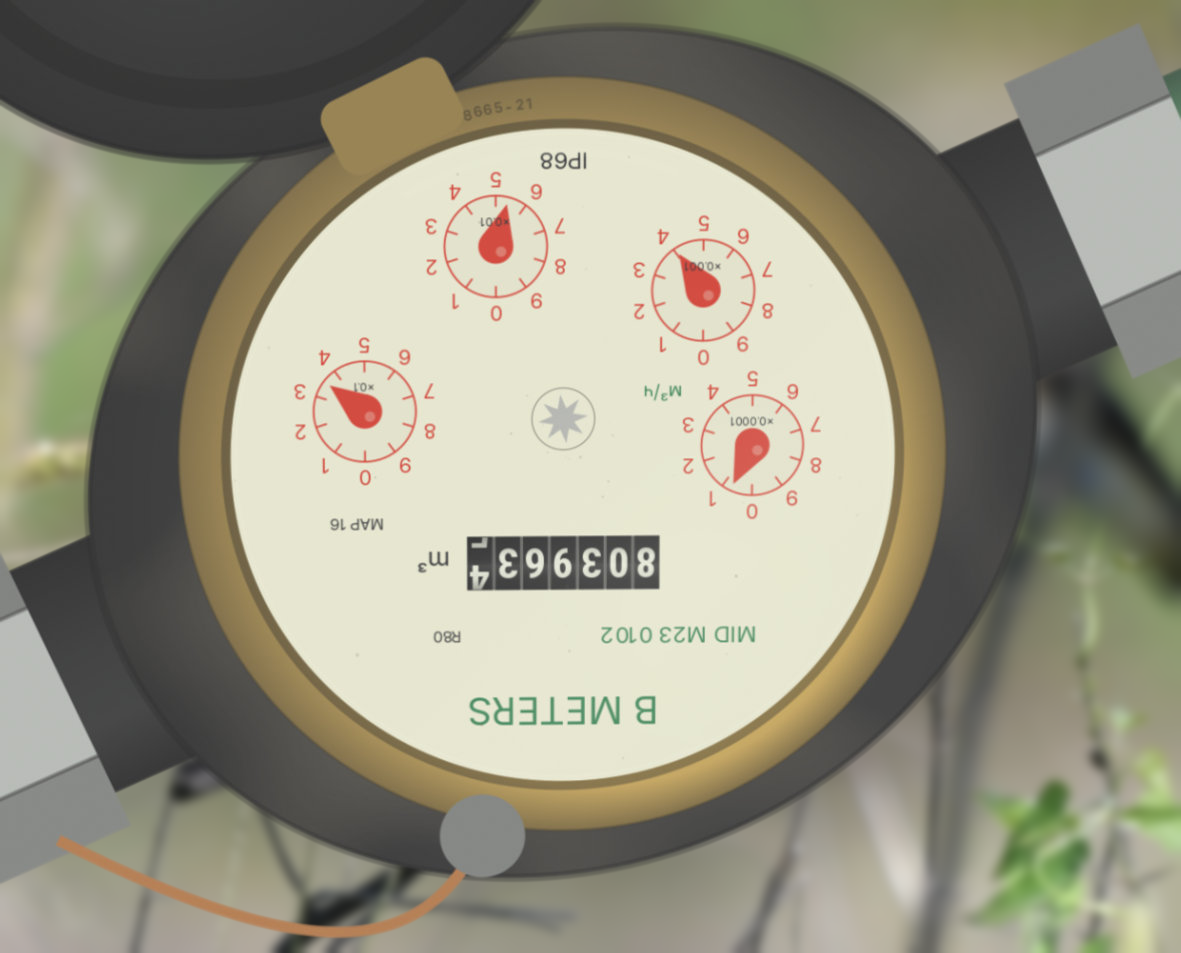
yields 8039634.3540 m³
